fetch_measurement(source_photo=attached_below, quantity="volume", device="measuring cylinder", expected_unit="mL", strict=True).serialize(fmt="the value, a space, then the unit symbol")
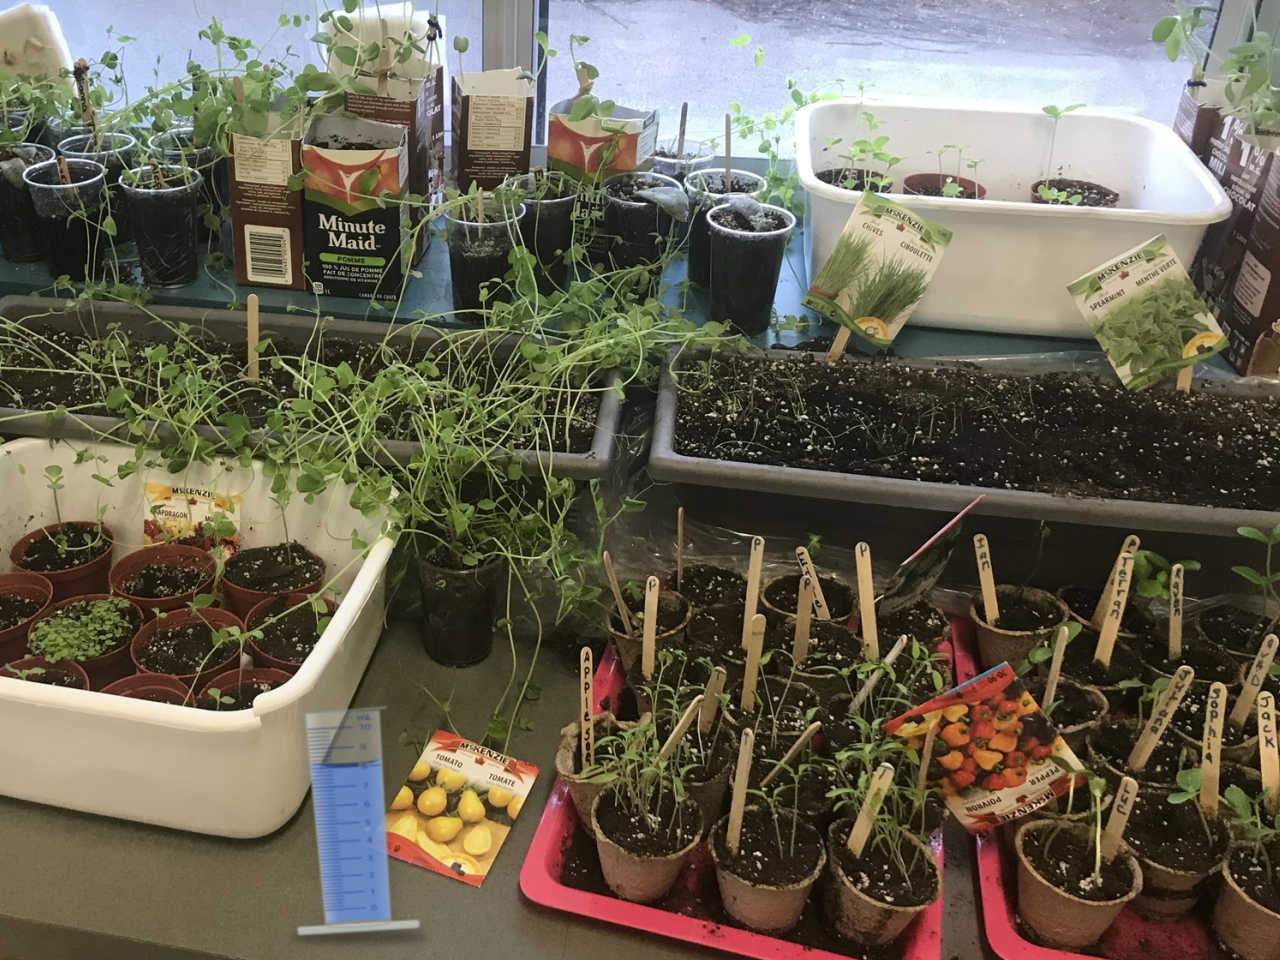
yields 8 mL
